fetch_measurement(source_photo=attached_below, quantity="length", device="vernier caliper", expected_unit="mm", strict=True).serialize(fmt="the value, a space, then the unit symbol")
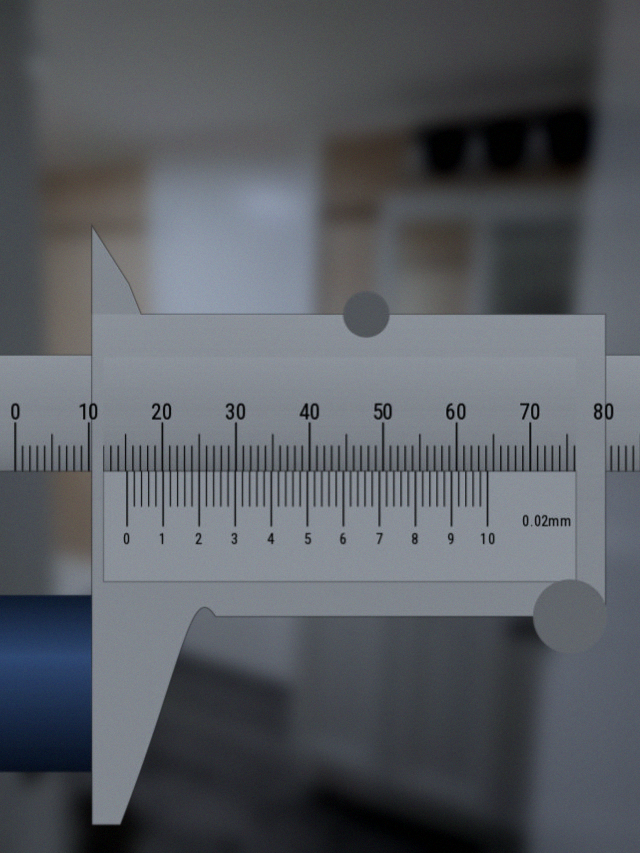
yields 15.2 mm
